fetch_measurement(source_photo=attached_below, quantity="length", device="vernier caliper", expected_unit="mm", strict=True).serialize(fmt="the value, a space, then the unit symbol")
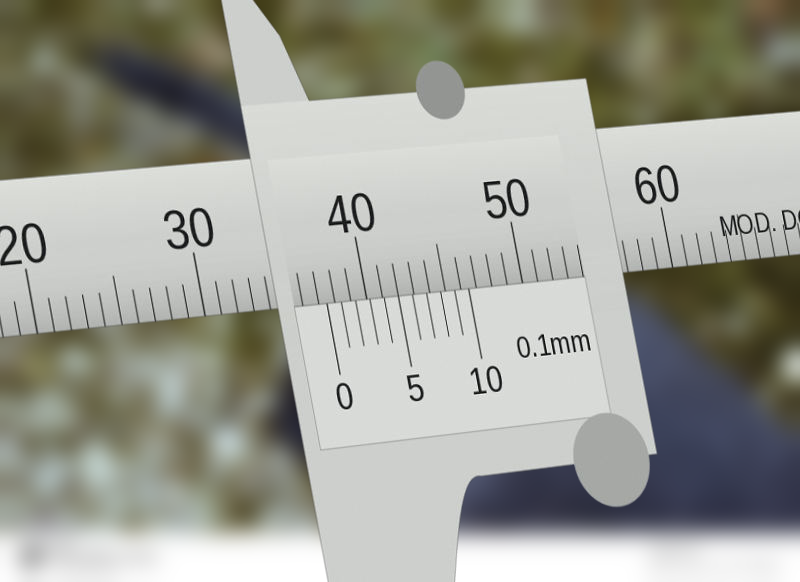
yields 37.5 mm
